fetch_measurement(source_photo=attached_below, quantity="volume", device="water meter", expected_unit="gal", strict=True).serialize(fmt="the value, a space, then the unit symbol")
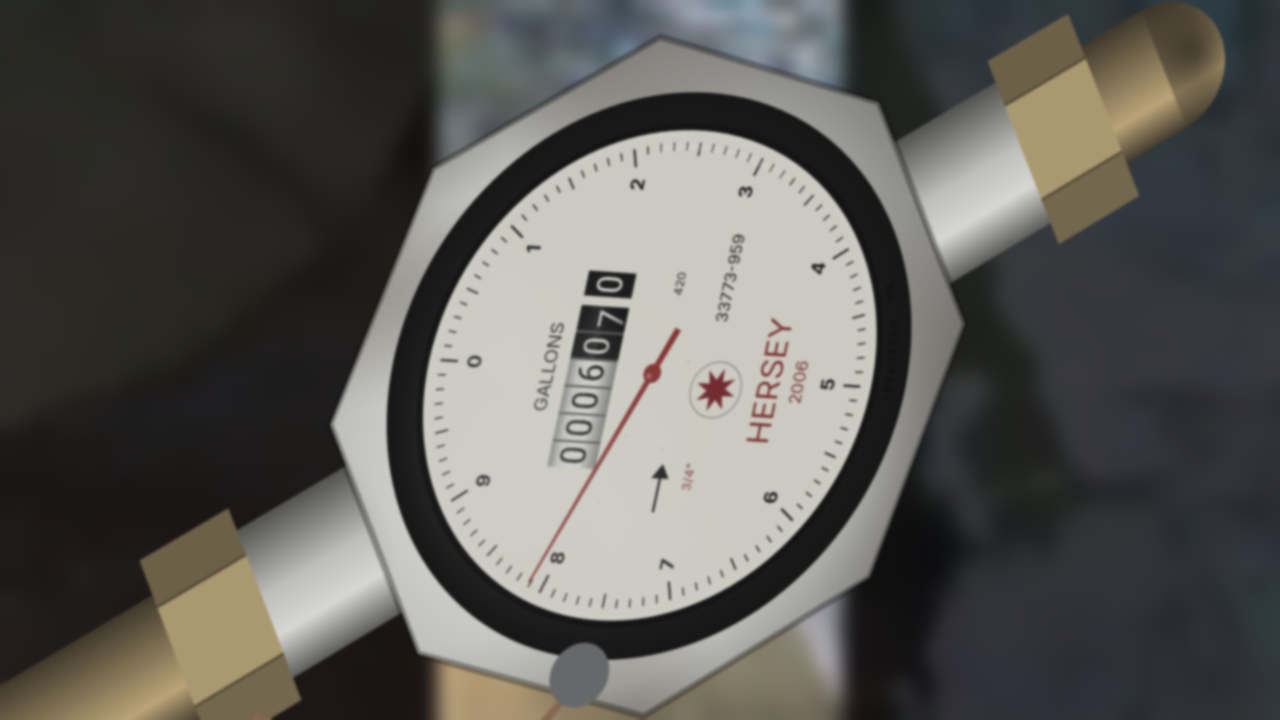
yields 6068.1 gal
